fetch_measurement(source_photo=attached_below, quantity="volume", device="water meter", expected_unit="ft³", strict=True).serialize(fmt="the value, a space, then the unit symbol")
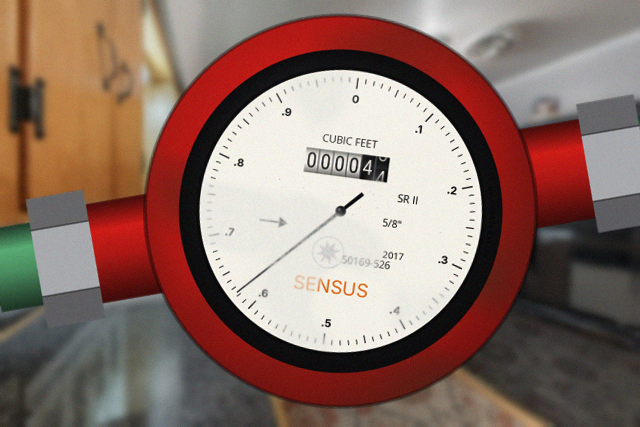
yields 43.62 ft³
